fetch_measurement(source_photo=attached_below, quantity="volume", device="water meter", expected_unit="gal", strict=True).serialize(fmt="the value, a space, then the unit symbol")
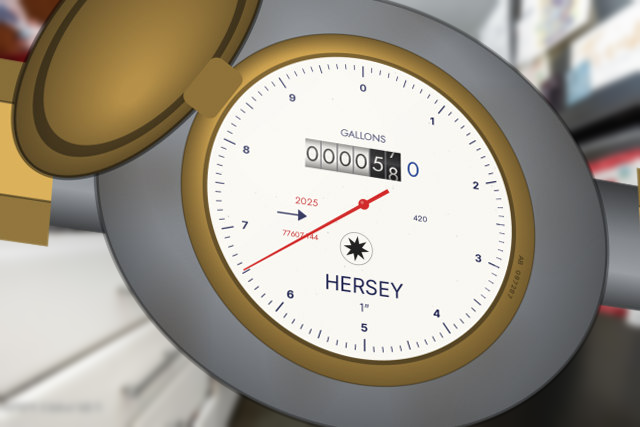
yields 576.5 gal
